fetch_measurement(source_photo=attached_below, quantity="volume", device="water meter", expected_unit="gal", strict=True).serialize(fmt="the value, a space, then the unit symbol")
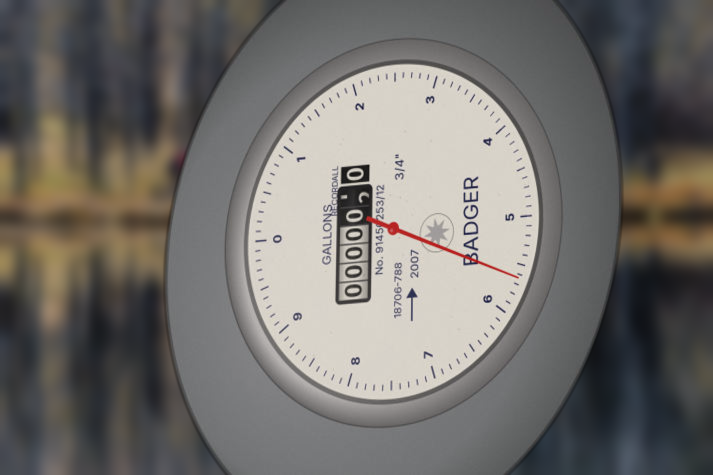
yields 15.6 gal
